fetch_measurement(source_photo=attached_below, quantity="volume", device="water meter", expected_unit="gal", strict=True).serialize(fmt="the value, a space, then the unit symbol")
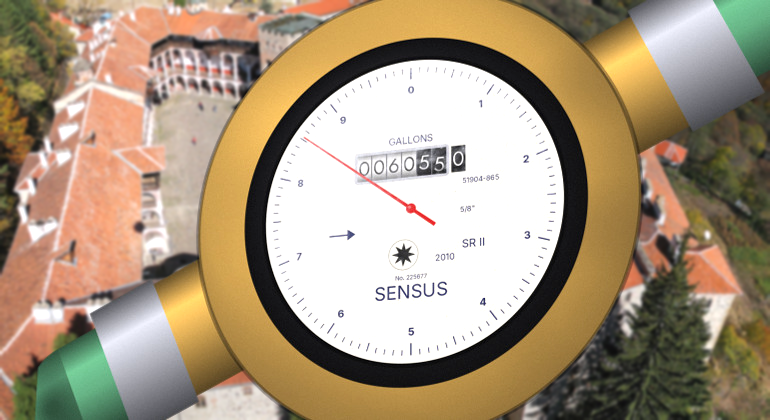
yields 60548.5 gal
